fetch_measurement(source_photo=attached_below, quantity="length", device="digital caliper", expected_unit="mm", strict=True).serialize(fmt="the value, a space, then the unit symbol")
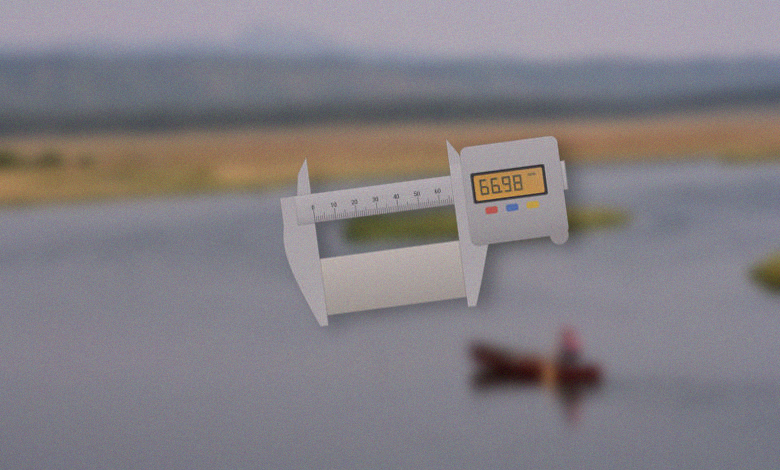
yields 66.98 mm
